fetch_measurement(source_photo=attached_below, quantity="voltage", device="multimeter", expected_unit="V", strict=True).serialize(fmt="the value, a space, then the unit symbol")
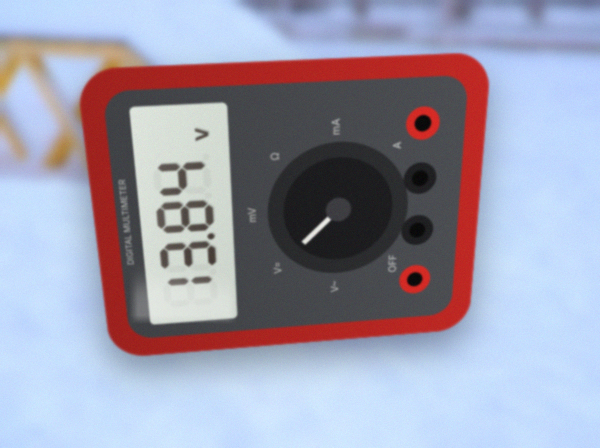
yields 13.84 V
